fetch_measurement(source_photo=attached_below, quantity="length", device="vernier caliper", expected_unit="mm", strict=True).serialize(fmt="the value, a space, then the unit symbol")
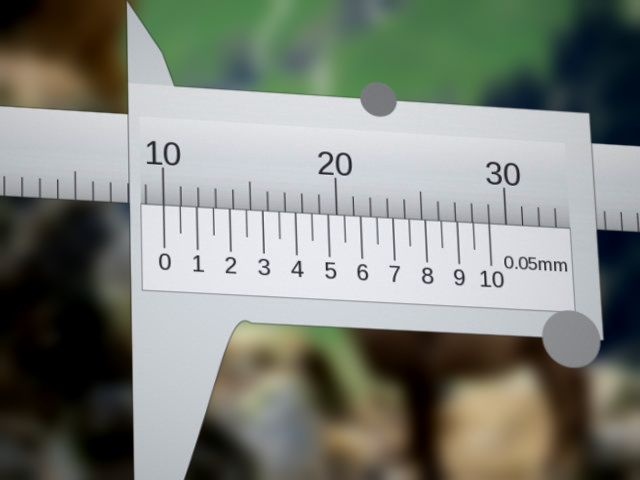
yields 10.0 mm
